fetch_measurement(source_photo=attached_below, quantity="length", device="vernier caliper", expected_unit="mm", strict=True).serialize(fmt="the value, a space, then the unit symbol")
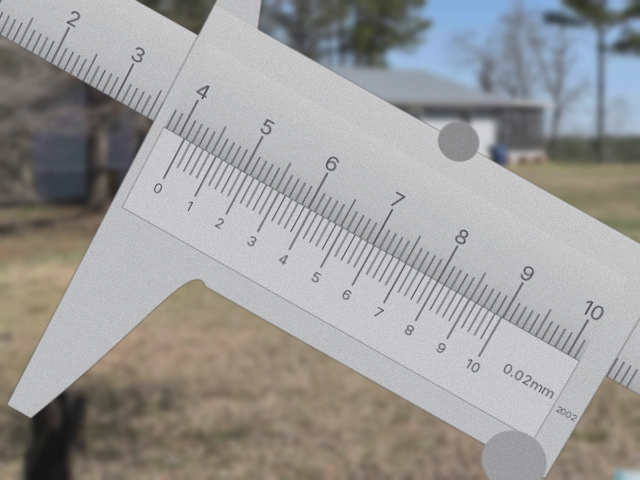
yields 40.8 mm
